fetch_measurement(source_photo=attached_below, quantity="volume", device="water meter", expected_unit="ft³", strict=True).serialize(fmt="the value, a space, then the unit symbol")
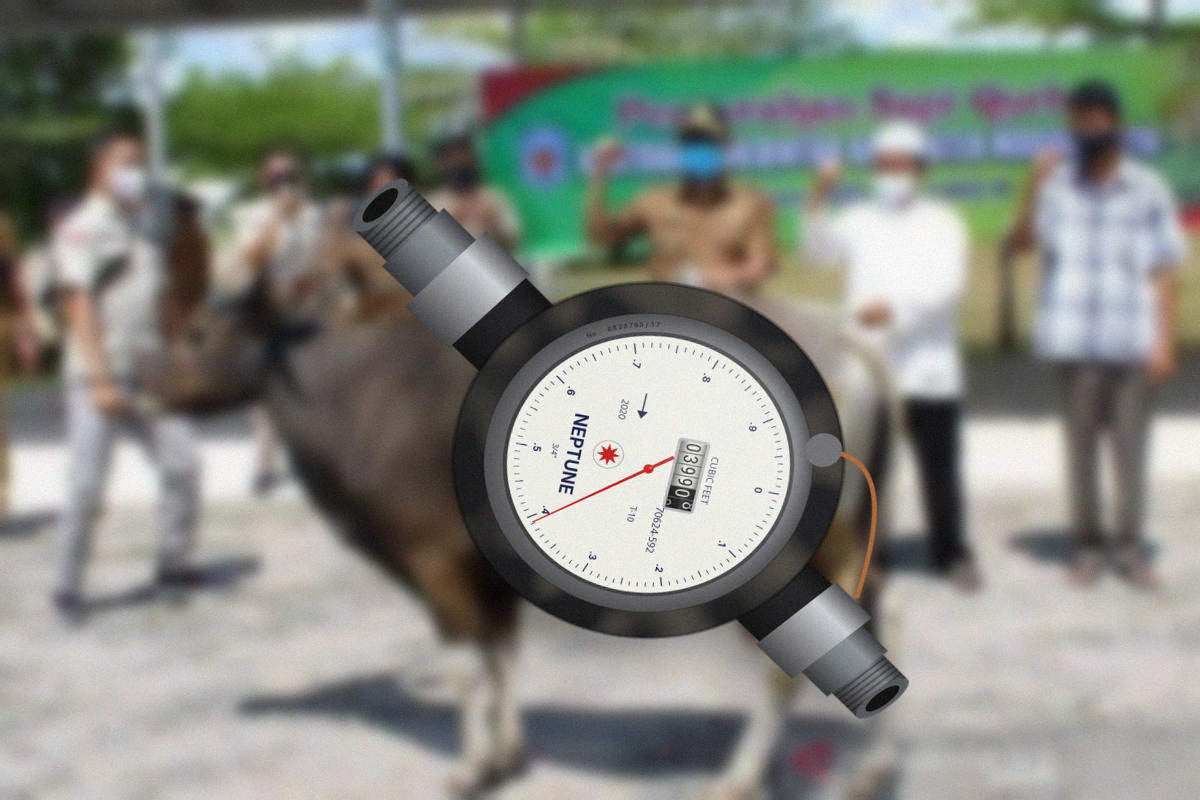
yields 39908.39 ft³
